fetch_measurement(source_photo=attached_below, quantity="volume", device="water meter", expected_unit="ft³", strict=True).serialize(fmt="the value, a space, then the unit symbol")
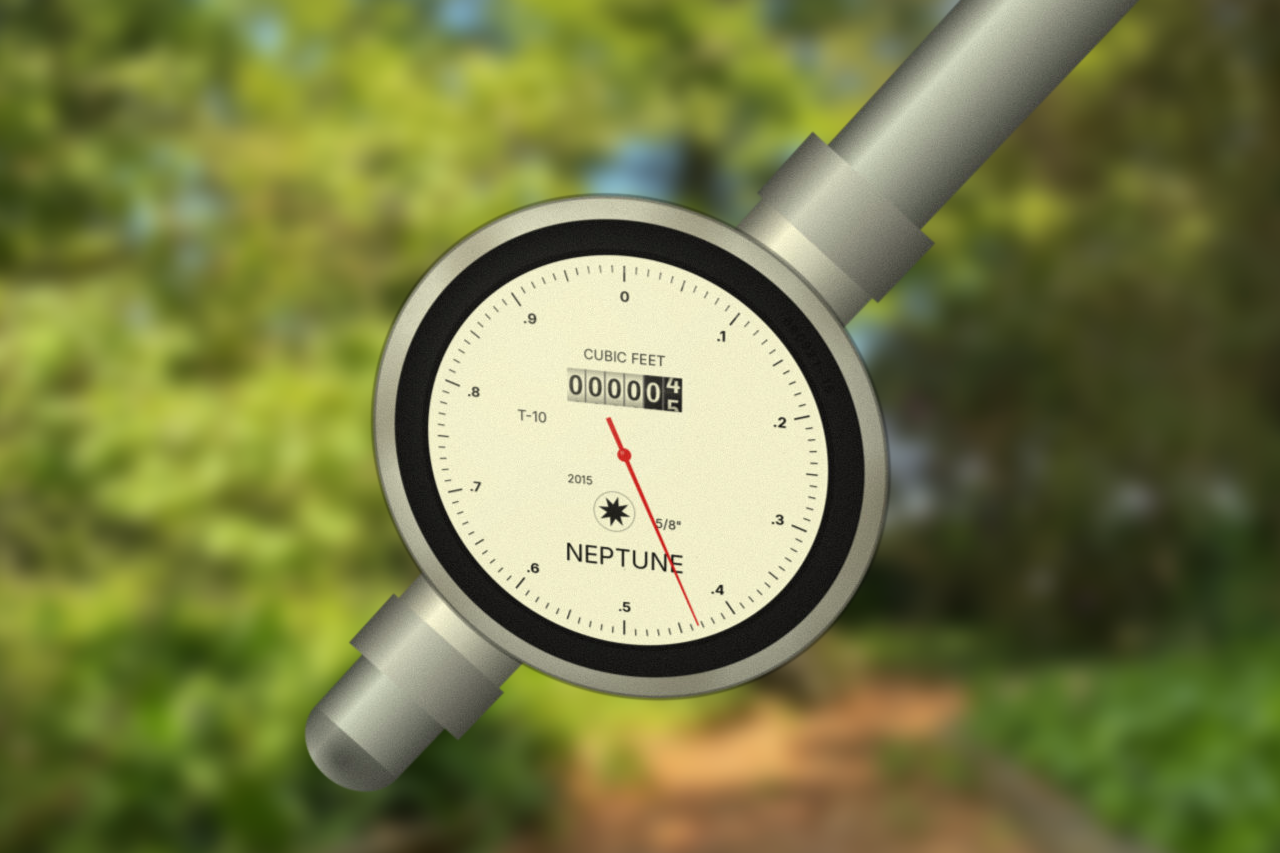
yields 4.43 ft³
